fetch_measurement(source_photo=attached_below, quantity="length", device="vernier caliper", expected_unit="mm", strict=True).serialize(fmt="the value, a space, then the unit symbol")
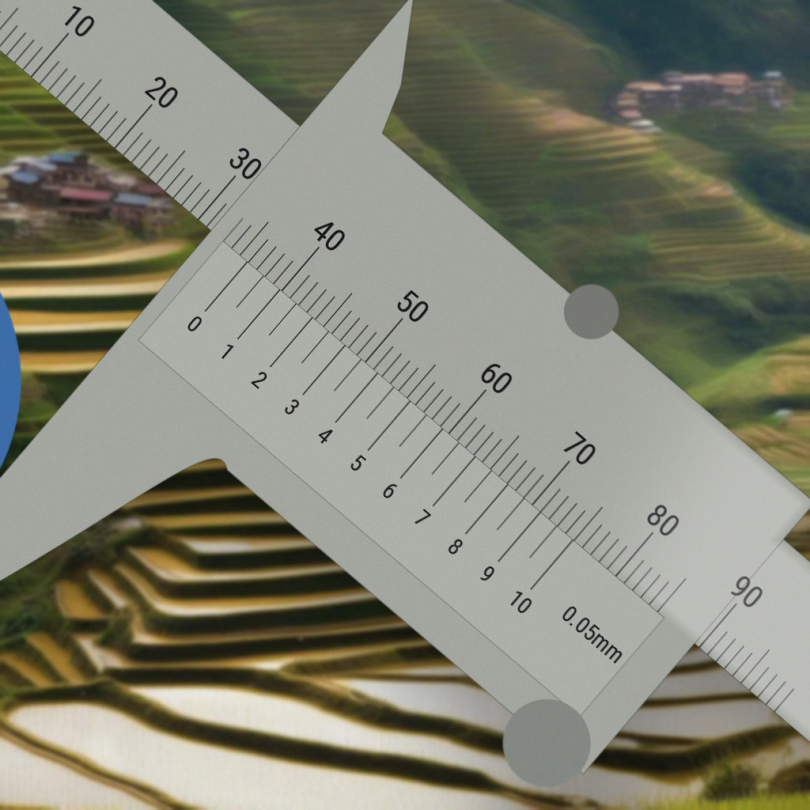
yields 35.9 mm
